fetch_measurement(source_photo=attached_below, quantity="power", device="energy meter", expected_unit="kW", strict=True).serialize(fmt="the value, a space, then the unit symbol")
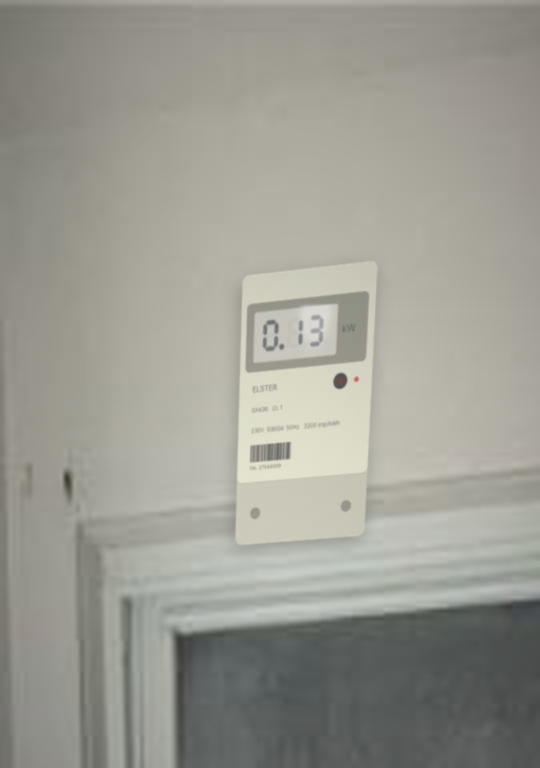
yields 0.13 kW
